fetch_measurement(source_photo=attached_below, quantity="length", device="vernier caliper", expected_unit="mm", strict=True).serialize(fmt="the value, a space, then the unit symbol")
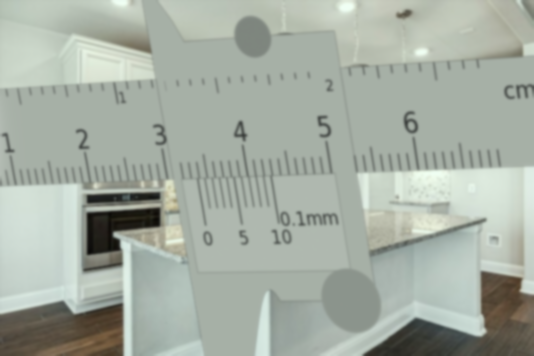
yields 33.8 mm
